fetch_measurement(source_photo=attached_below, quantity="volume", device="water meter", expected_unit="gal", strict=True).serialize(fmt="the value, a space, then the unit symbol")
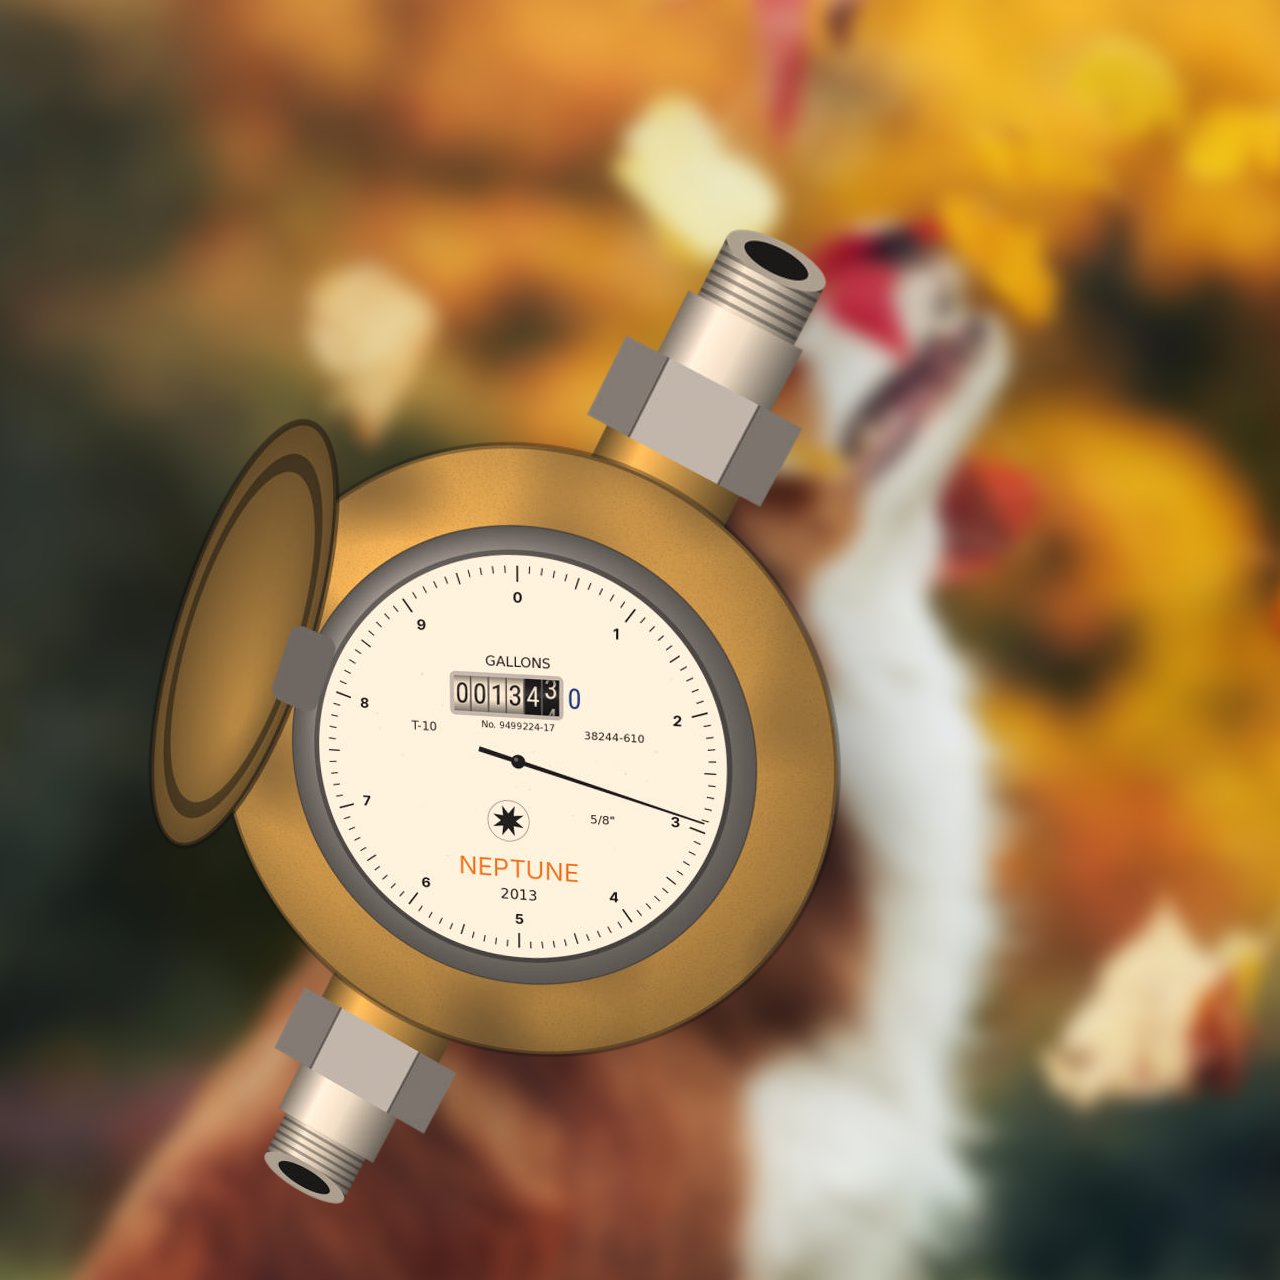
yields 13432.9 gal
